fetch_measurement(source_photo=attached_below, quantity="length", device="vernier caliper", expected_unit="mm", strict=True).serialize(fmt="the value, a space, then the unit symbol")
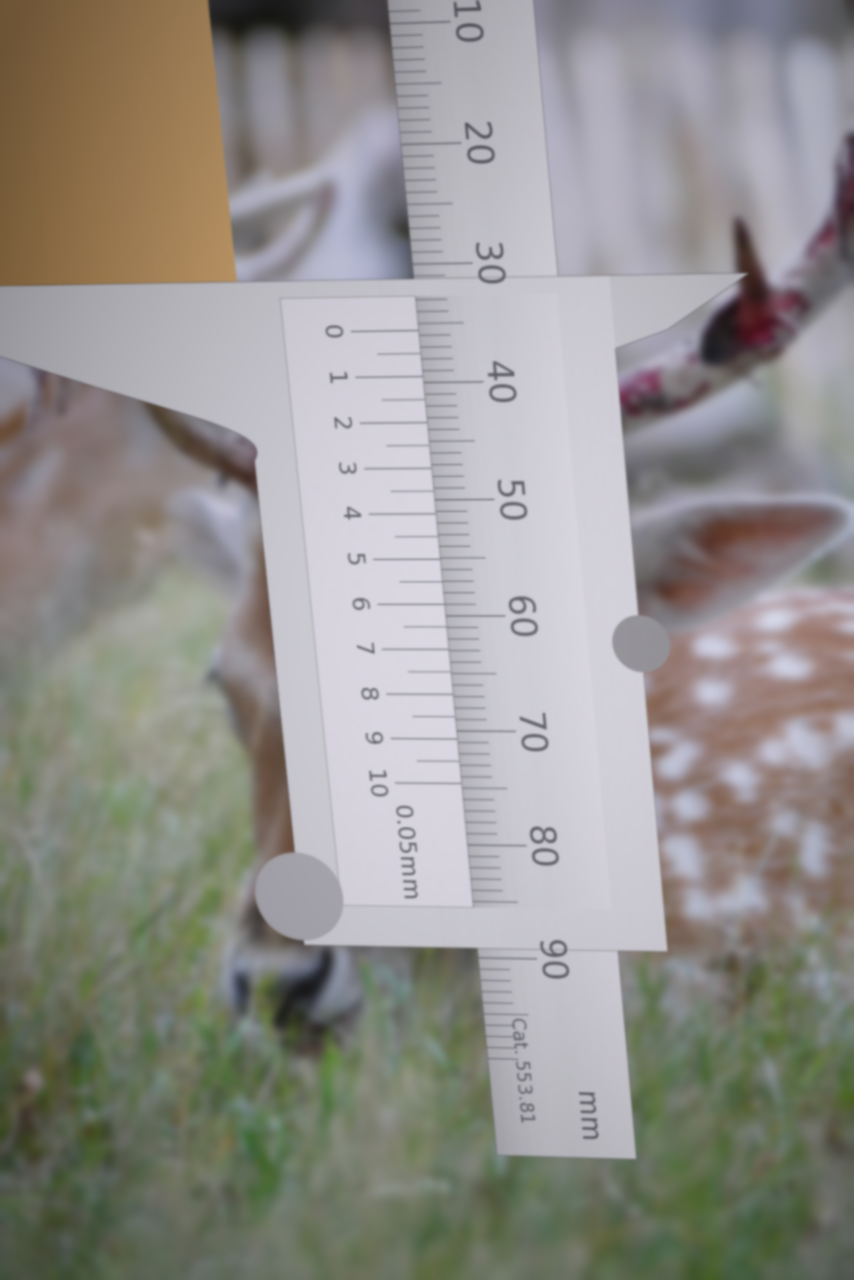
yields 35.6 mm
